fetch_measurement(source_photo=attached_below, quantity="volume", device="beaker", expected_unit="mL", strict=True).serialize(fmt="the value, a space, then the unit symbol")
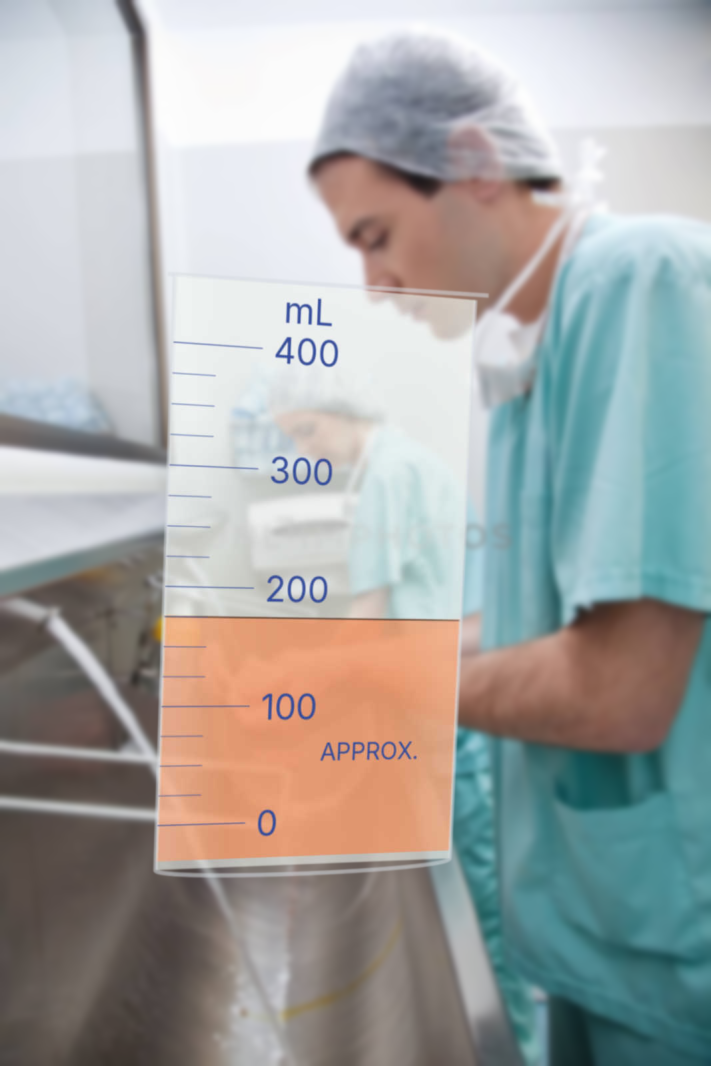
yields 175 mL
